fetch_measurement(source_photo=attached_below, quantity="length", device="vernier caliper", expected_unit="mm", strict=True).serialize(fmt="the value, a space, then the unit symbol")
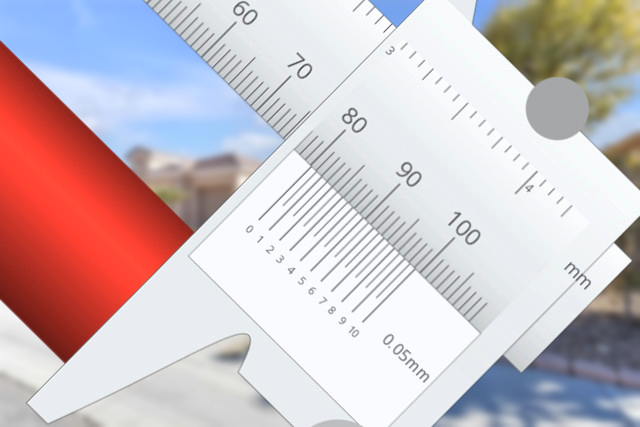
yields 80.2 mm
